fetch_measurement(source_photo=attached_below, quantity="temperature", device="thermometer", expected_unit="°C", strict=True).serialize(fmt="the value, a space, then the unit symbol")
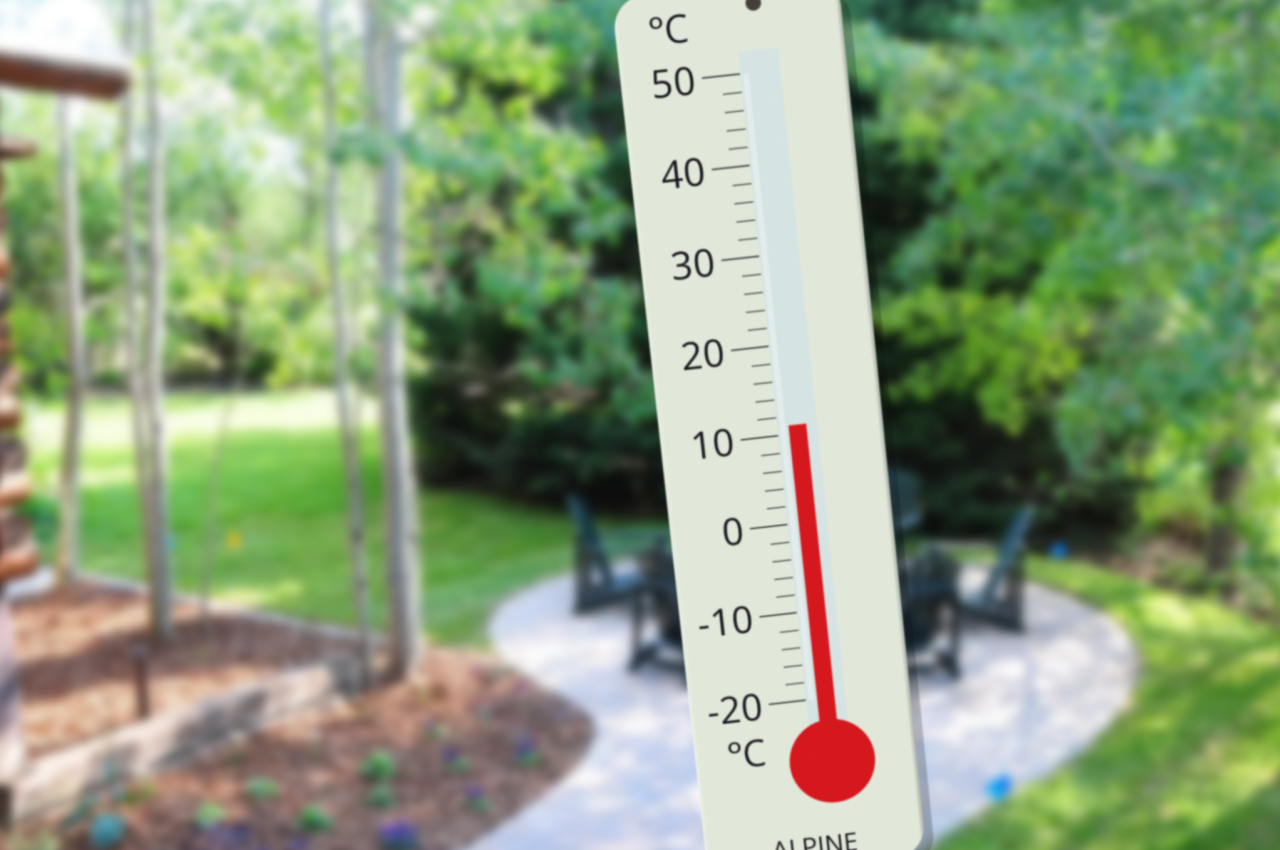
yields 11 °C
